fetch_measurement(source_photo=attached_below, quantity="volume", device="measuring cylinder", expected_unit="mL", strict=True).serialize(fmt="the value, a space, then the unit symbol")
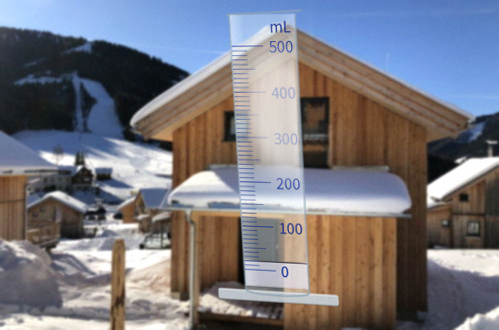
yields 20 mL
